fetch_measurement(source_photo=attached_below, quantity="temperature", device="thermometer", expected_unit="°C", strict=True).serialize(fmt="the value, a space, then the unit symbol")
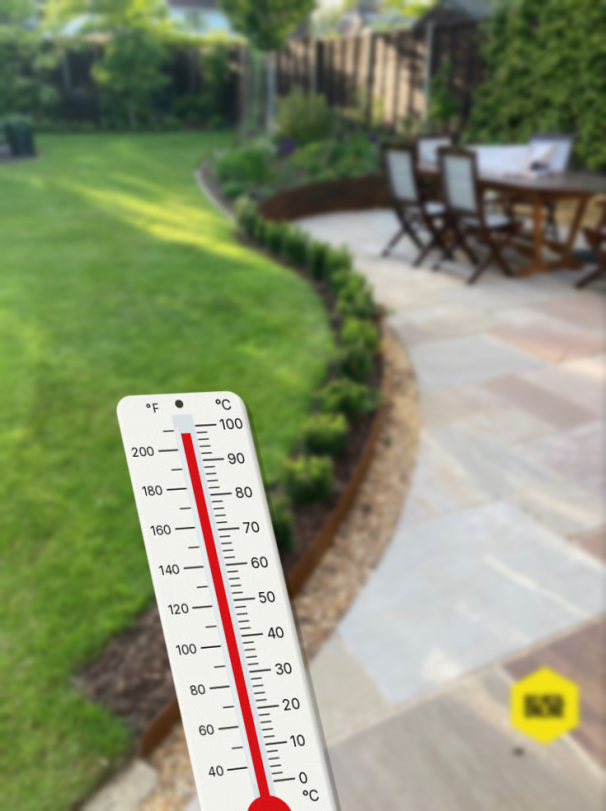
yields 98 °C
